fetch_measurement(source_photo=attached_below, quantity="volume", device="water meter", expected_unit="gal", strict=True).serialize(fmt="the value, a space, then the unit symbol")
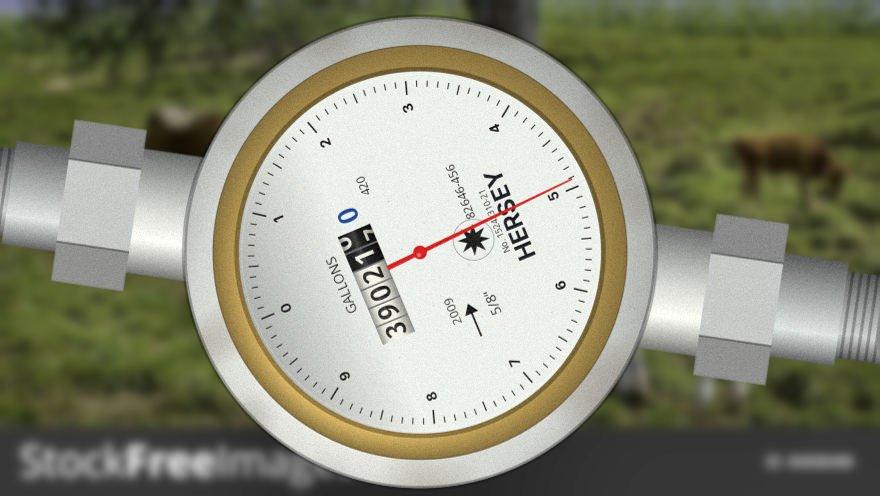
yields 3902164.9 gal
